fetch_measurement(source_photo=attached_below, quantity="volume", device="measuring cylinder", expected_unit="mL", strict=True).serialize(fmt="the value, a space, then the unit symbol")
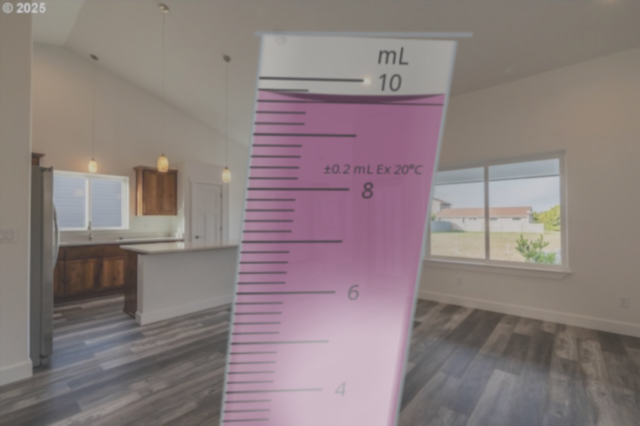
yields 9.6 mL
